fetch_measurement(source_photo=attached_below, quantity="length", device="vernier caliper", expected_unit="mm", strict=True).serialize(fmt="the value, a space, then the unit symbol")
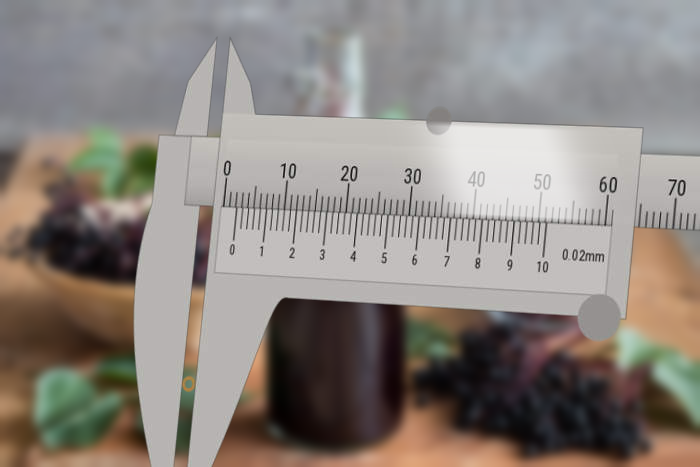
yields 2.2 mm
